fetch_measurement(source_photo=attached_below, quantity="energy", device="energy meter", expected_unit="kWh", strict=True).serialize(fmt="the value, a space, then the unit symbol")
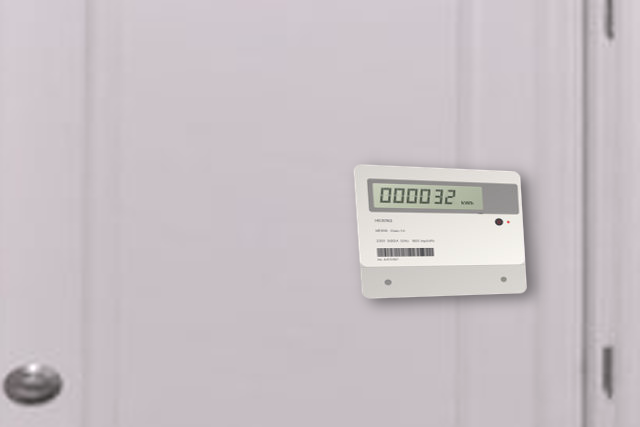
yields 32 kWh
